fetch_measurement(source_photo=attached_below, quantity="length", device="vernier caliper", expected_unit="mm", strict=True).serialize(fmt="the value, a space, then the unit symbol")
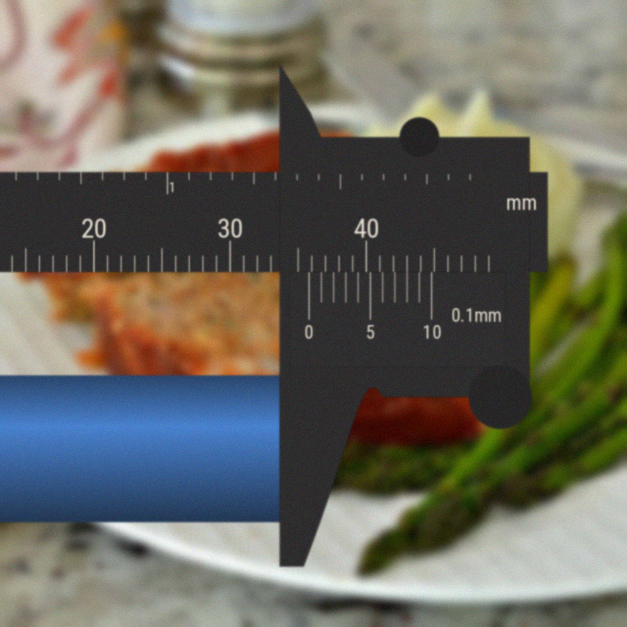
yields 35.8 mm
